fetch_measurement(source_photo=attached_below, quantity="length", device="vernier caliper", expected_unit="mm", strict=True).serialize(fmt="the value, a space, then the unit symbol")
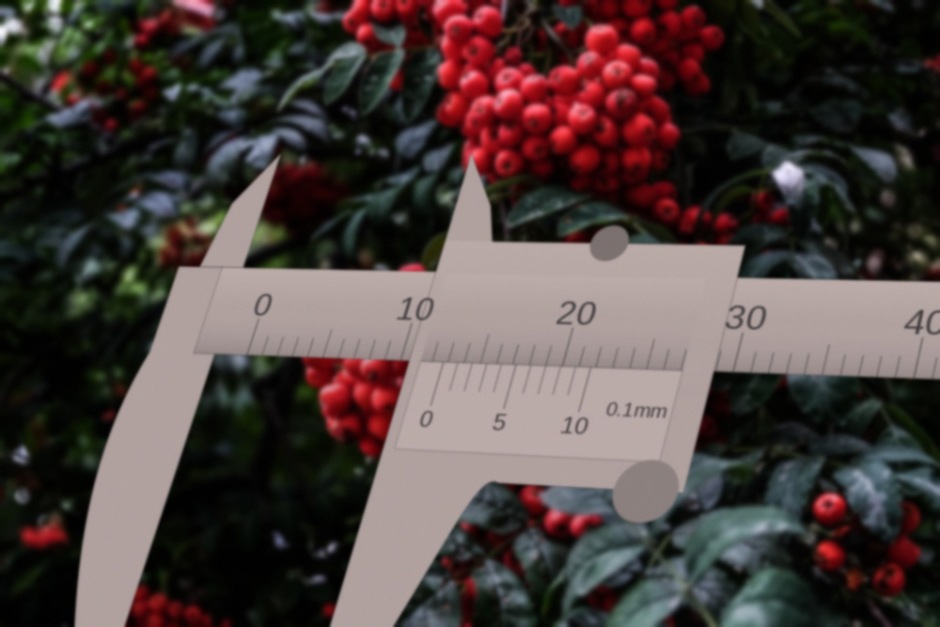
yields 12.7 mm
